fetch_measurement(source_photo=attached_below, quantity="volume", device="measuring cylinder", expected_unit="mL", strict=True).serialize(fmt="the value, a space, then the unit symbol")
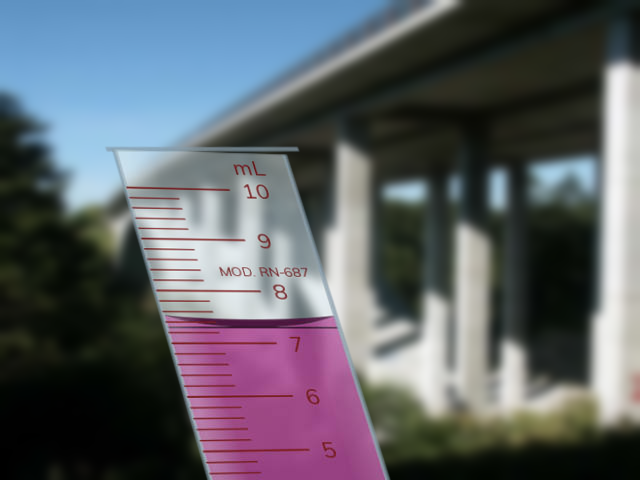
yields 7.3 mL
